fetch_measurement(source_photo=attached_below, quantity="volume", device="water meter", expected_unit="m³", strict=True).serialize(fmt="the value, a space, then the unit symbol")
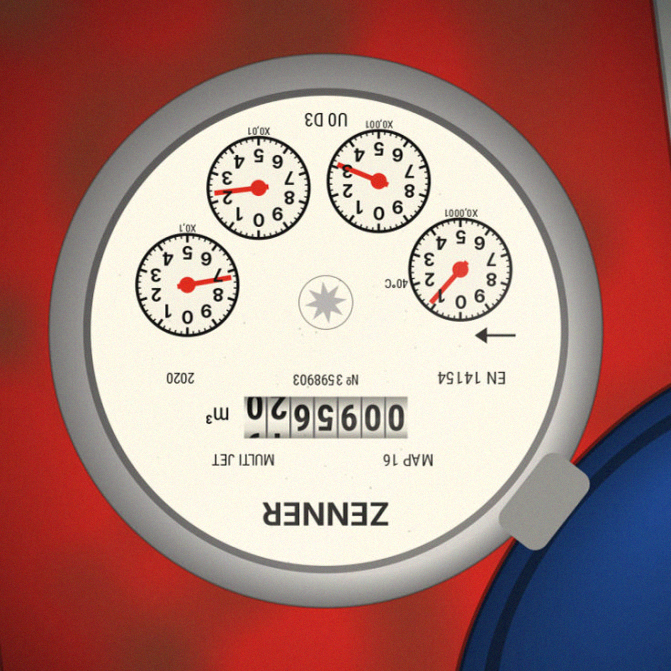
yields 95619.7231 m³
